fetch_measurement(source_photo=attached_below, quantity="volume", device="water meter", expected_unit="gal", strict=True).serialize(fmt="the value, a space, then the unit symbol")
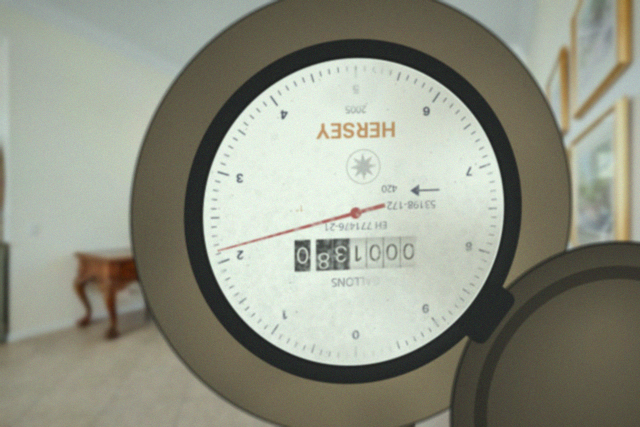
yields 1382.1 gal
